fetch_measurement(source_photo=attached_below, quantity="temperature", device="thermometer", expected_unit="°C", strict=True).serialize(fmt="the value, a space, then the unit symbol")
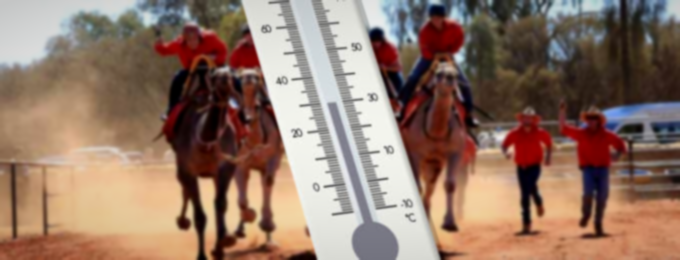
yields 30 °C
